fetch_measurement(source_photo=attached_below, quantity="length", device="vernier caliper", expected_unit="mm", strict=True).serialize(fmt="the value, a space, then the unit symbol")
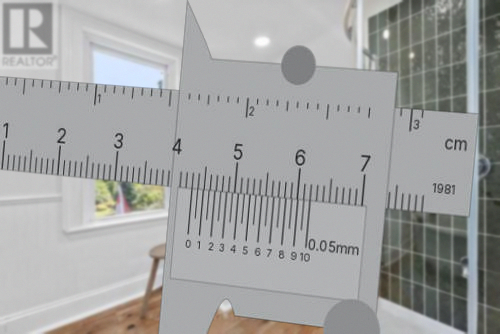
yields 43.0 mm
